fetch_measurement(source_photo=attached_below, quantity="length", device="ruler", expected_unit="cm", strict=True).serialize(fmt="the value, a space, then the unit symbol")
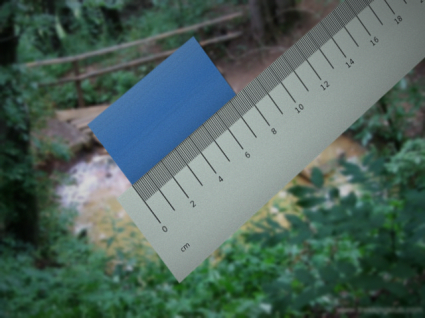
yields 7.5 cm
